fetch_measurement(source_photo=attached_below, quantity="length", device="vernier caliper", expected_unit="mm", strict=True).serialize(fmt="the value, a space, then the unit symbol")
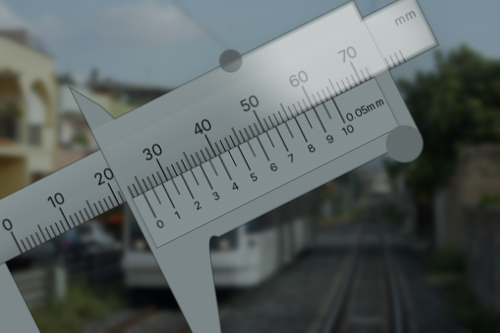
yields 25.0 mm
